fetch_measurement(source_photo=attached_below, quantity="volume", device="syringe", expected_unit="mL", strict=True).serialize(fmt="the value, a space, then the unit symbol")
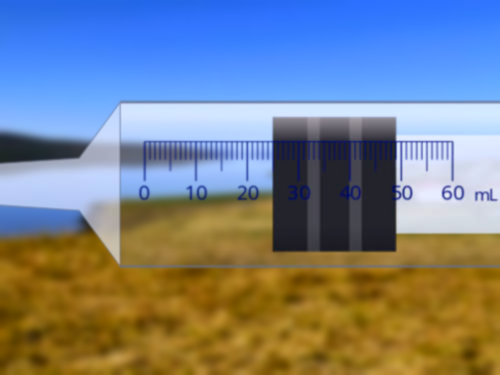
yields 25 mL
